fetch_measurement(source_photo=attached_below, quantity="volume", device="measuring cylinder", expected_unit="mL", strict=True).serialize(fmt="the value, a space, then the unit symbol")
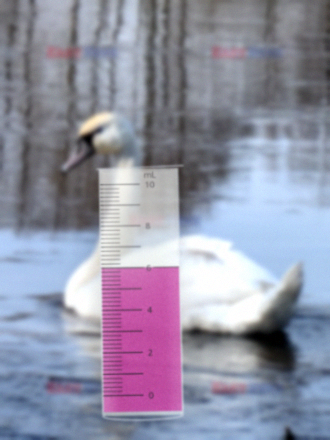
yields 6 mL
